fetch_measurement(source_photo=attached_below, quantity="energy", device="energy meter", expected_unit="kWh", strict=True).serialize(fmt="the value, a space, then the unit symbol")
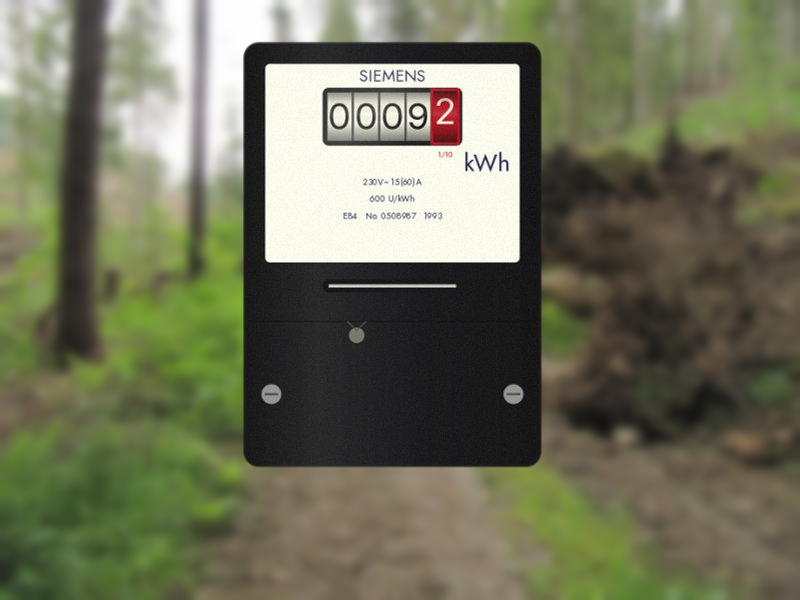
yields 9.2 kWh
